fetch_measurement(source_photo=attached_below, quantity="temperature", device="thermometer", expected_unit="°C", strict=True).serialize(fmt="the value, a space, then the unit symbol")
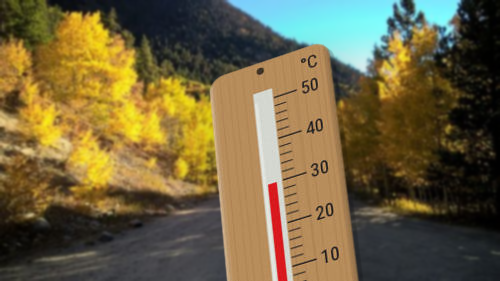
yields 30 °C
